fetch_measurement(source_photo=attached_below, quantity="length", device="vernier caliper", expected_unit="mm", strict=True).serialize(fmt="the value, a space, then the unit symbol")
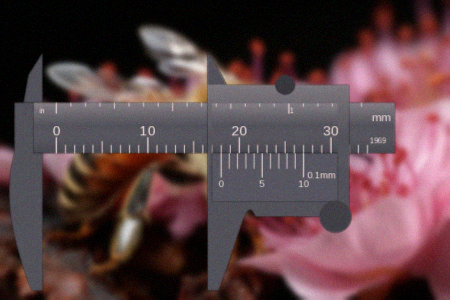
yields 18.0 mm
